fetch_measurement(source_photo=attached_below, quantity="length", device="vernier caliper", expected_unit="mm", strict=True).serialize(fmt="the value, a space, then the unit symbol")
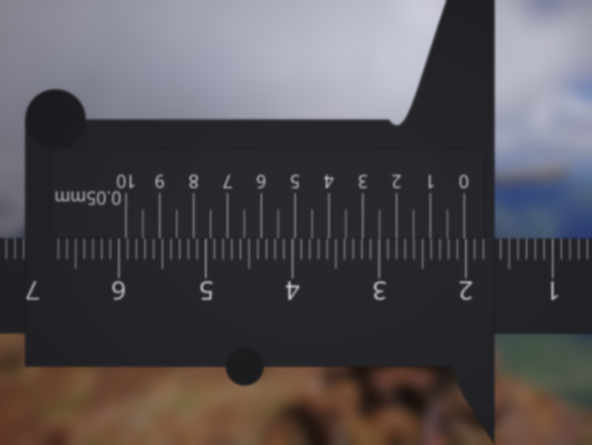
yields 20.2 mm
